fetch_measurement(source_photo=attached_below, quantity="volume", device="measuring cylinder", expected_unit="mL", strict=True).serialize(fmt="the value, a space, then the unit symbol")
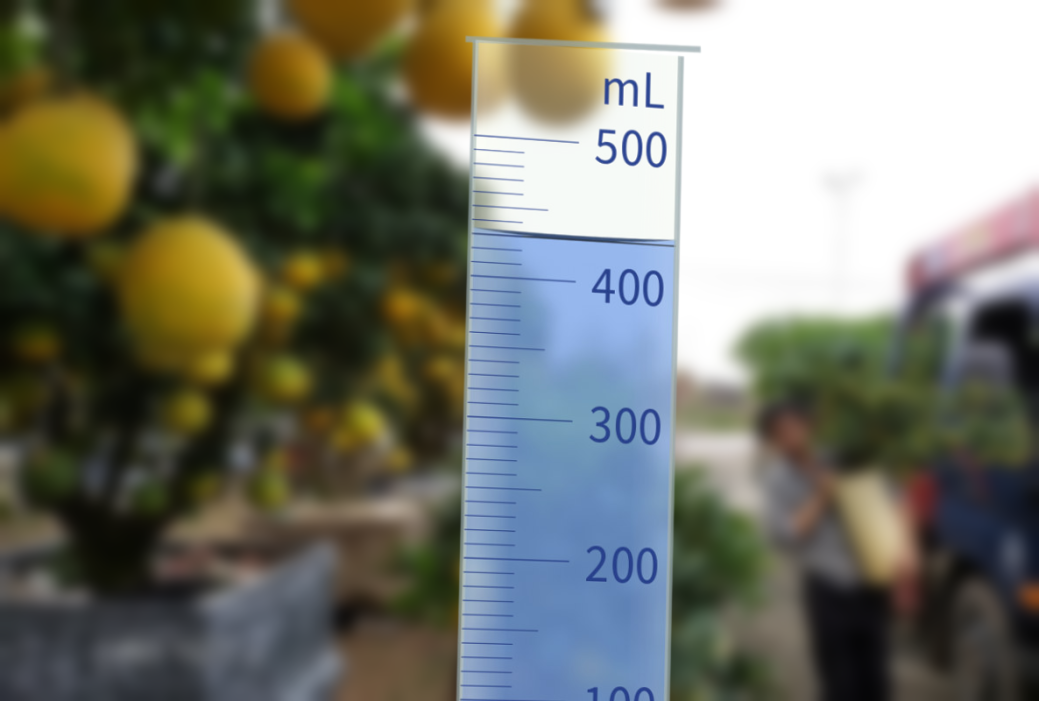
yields 430 mL
